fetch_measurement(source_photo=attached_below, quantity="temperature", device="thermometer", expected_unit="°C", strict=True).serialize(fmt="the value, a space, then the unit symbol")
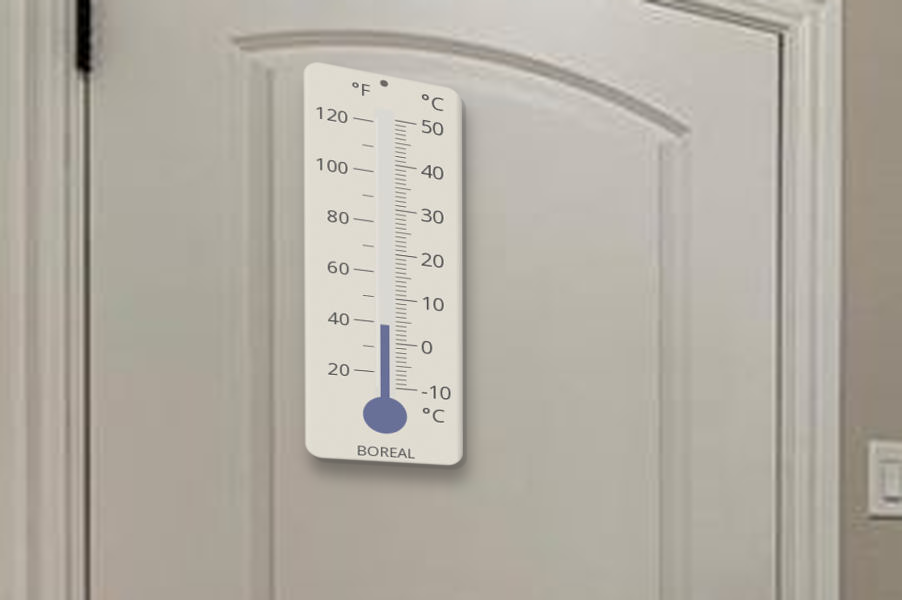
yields 4 °C
